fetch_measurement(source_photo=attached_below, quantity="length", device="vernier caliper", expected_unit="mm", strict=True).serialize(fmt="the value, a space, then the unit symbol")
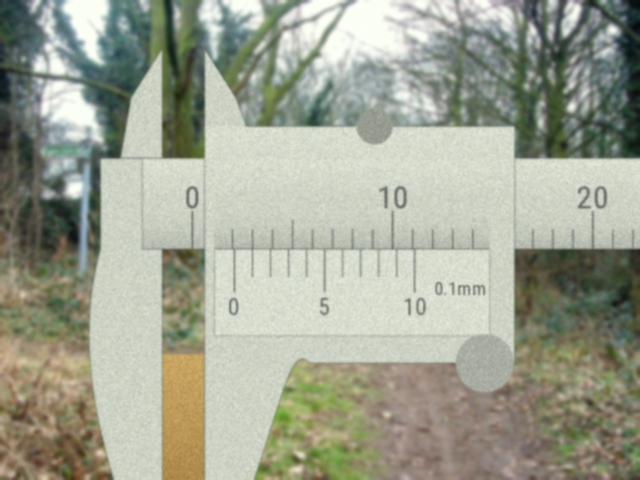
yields 2.1 mm
